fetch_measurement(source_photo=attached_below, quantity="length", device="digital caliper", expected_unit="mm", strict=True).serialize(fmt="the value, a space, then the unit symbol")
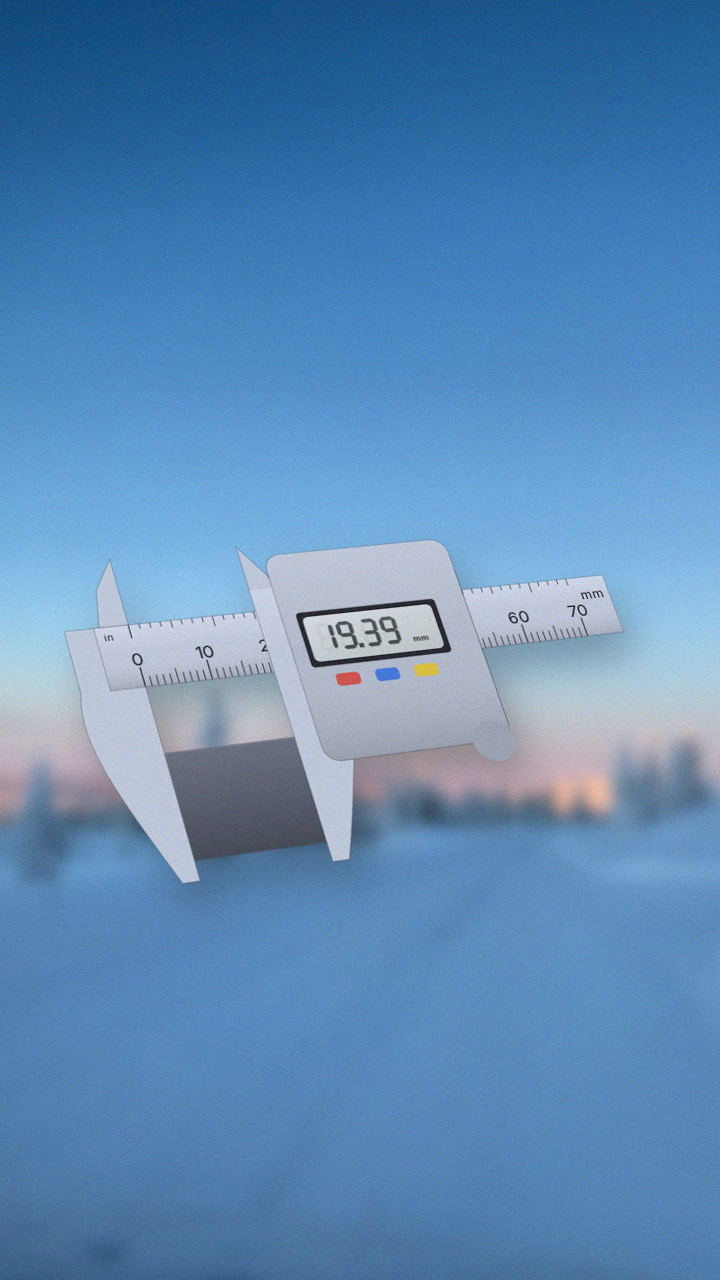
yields 19.39 mm
